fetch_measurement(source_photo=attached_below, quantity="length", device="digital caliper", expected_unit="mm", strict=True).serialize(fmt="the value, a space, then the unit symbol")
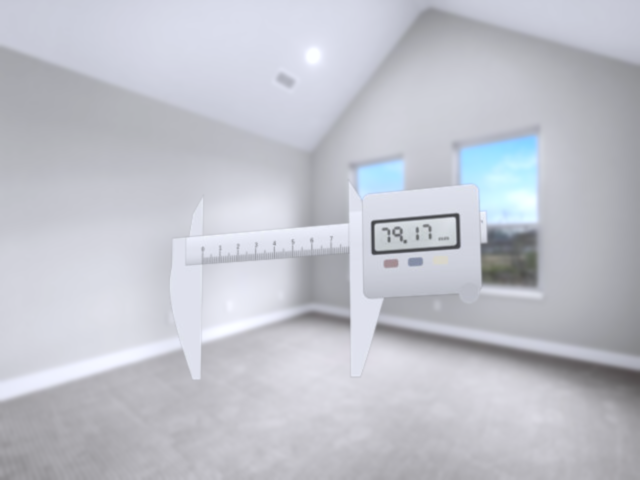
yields 79.17 mm
